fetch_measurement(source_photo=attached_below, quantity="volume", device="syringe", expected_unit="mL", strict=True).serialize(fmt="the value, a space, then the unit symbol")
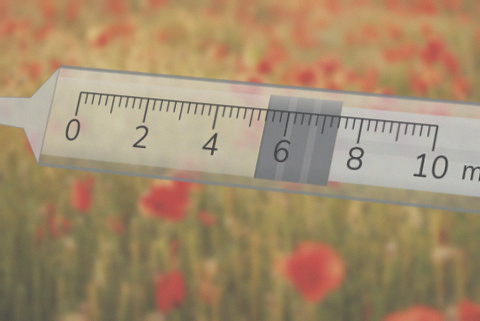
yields 5.4 mL
